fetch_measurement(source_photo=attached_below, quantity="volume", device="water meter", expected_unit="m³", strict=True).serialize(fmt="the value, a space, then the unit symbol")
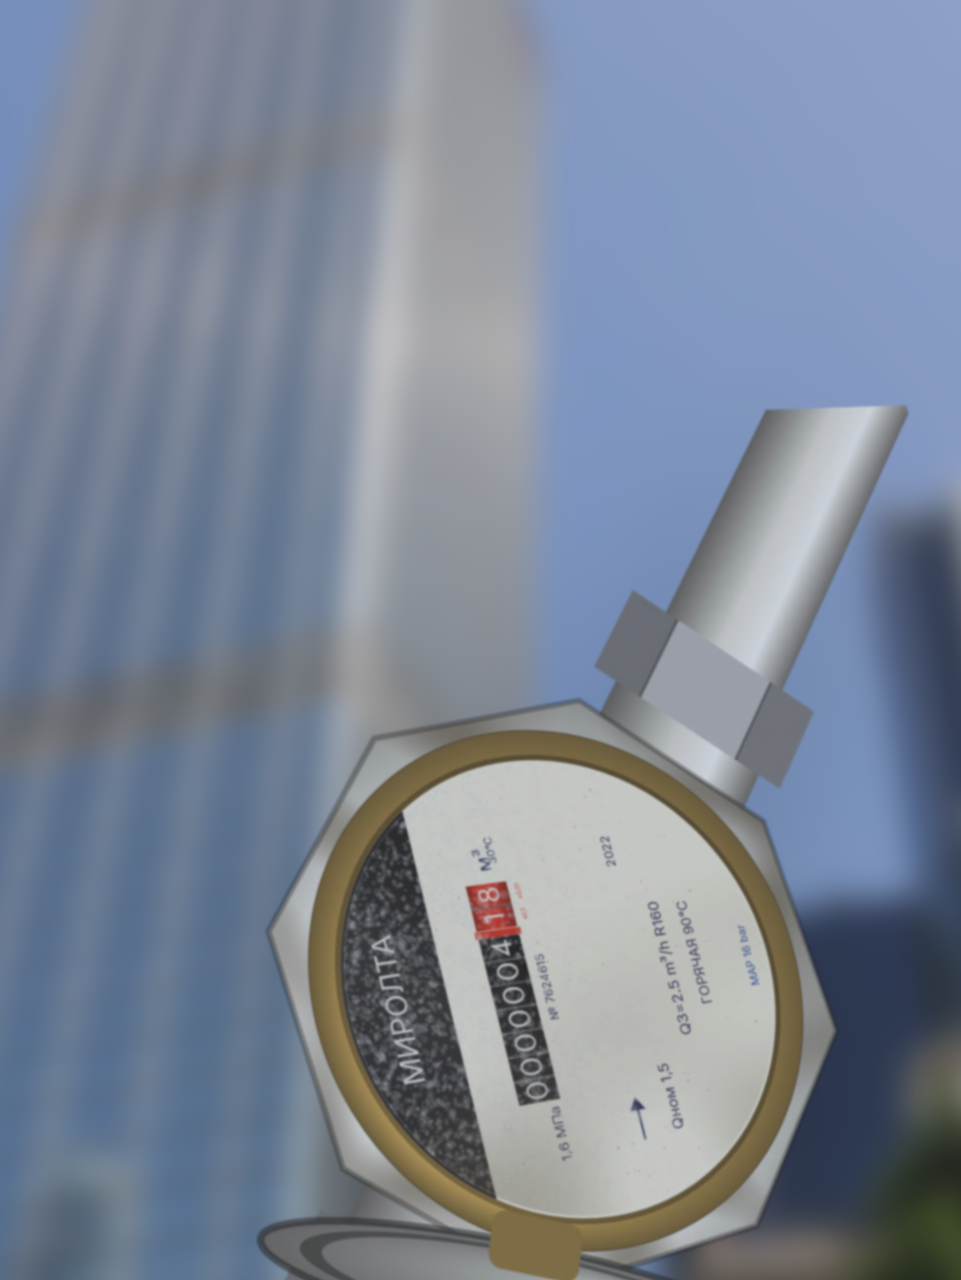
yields 4.18 m³
